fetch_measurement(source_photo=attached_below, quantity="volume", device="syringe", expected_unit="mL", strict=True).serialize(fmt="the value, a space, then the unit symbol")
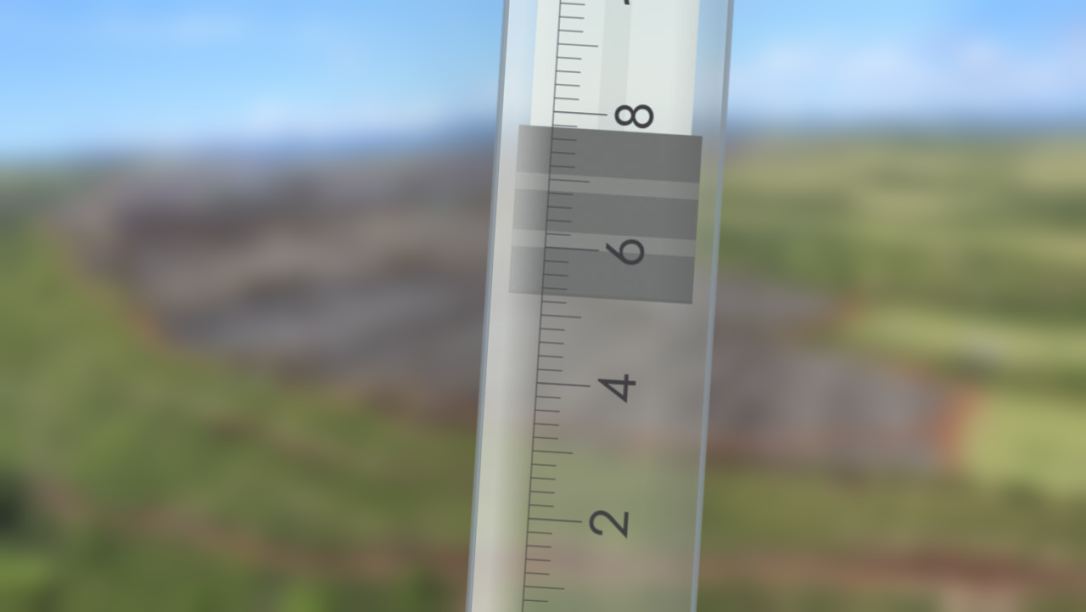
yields 5.3 mL
